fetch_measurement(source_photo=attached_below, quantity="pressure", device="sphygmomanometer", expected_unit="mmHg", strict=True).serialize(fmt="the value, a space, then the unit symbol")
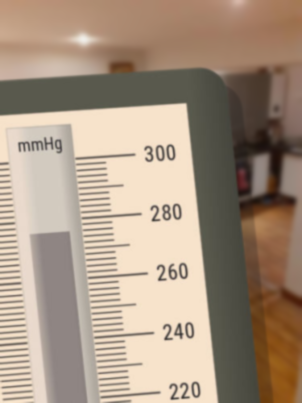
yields 276 mmHg
